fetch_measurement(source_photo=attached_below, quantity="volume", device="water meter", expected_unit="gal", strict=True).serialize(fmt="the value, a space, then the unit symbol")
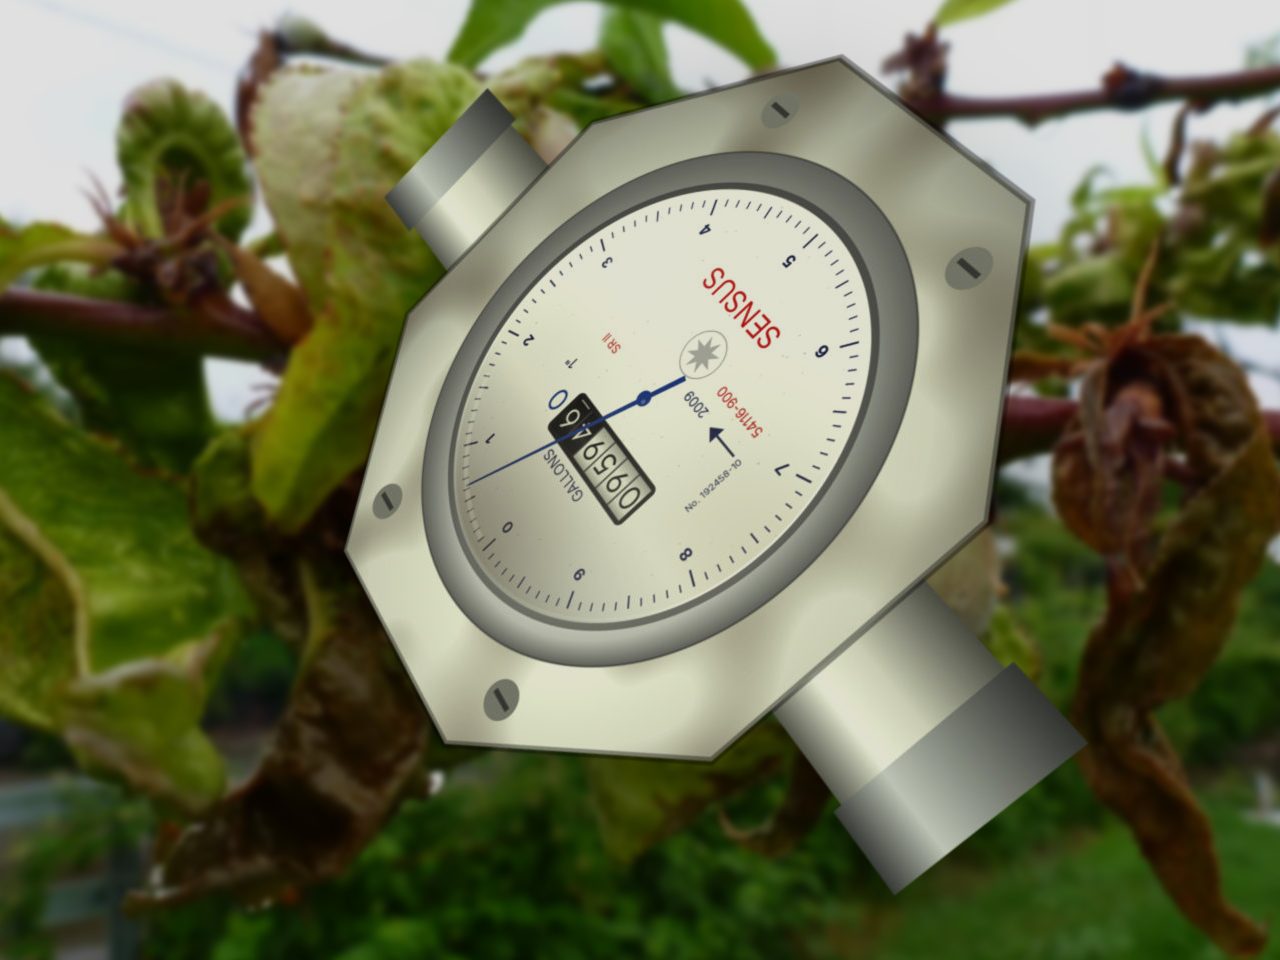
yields 959460.6 gal
